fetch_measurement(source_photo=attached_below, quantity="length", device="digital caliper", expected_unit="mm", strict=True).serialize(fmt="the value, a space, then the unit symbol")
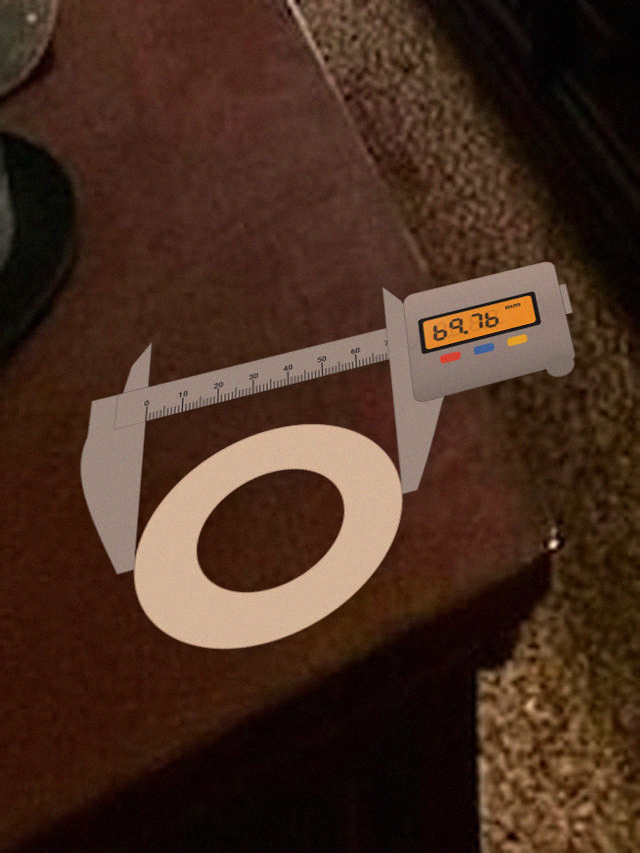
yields 69.76 mm
